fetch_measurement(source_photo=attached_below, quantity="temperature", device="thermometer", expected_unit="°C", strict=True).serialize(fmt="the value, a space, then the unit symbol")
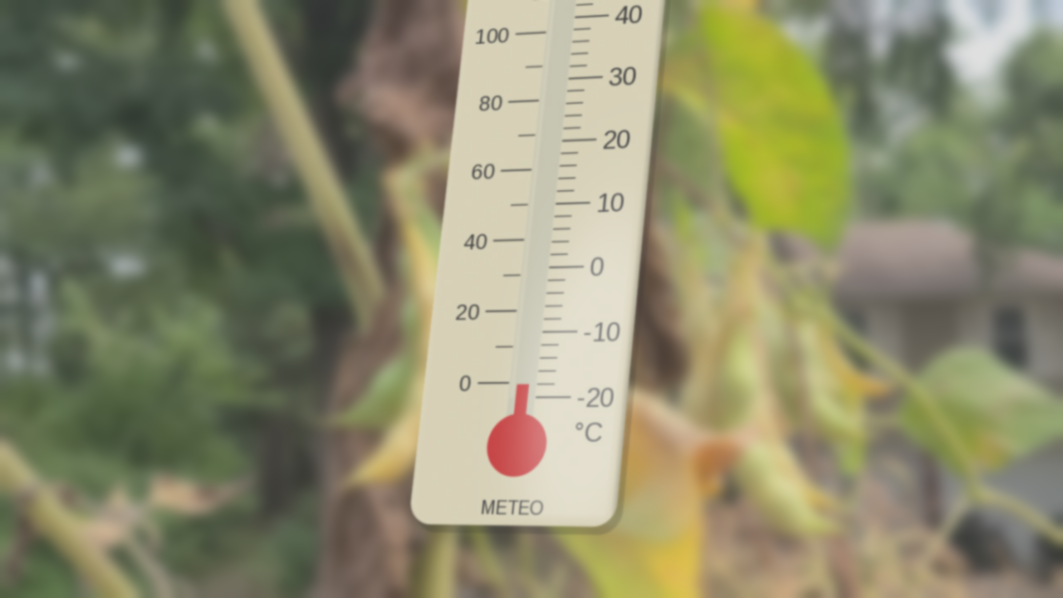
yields -18 °C
